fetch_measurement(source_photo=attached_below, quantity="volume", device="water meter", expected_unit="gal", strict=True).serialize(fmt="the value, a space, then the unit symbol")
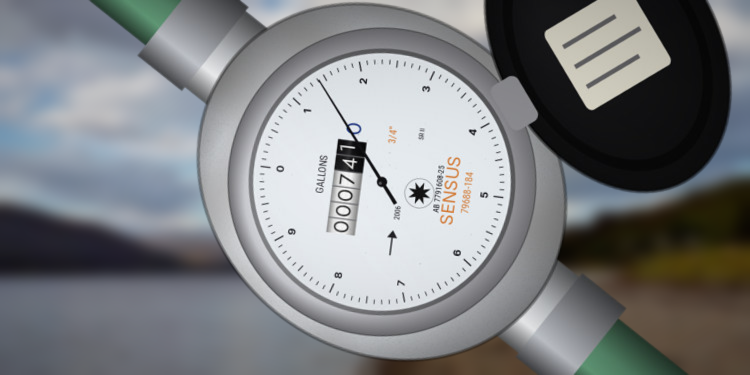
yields 7411.4 gal
